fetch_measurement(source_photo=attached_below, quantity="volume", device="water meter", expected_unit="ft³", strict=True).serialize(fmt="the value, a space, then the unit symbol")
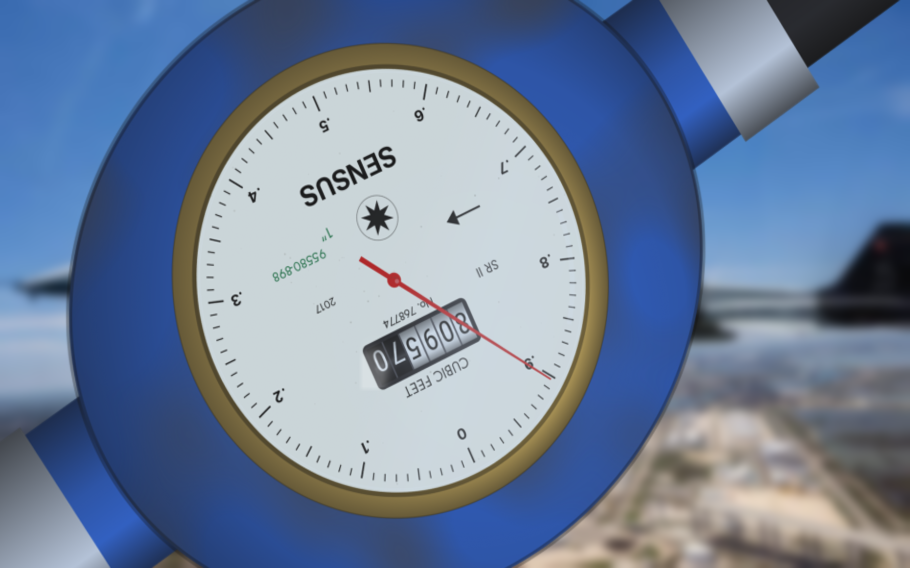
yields 809569.90 ft³
